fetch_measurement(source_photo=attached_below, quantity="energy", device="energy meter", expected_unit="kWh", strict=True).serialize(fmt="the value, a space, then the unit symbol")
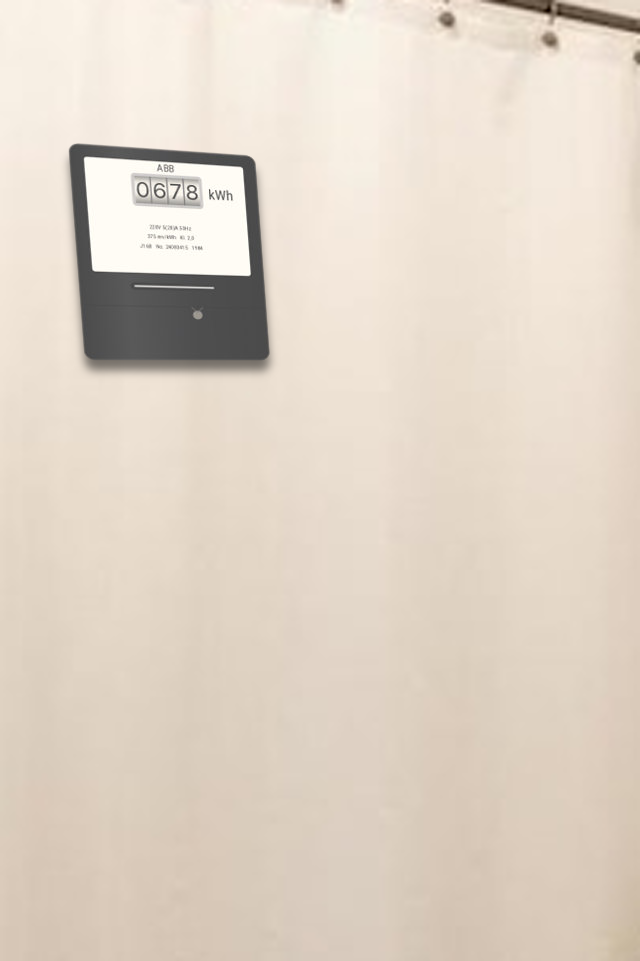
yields 678 kWh
